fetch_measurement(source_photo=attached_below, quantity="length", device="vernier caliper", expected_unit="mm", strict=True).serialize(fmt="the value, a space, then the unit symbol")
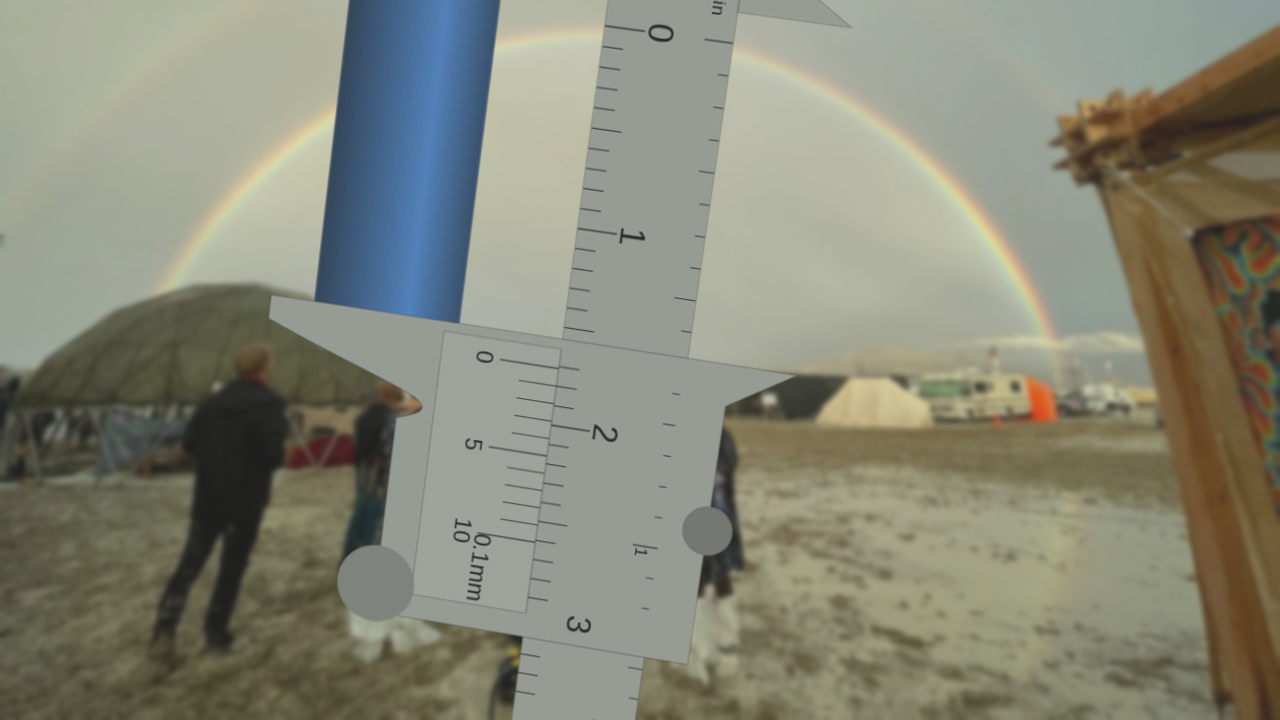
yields 17.1 mm
